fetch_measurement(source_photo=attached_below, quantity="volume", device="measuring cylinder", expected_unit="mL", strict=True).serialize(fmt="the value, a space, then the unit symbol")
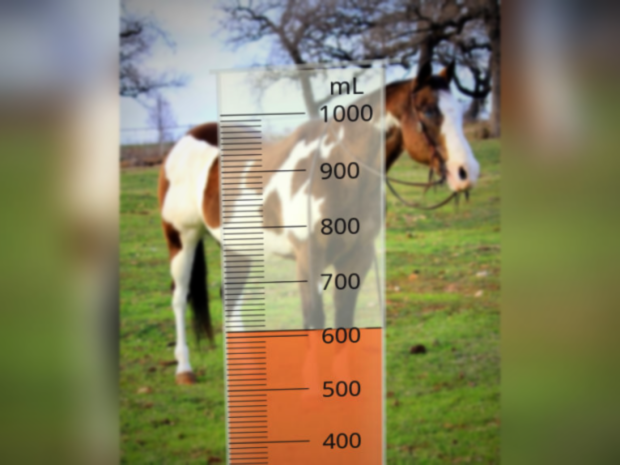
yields 610 mL
